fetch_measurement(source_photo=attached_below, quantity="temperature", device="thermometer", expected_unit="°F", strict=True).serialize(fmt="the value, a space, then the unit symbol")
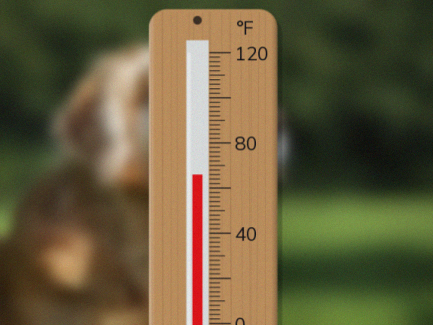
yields 66 °F
